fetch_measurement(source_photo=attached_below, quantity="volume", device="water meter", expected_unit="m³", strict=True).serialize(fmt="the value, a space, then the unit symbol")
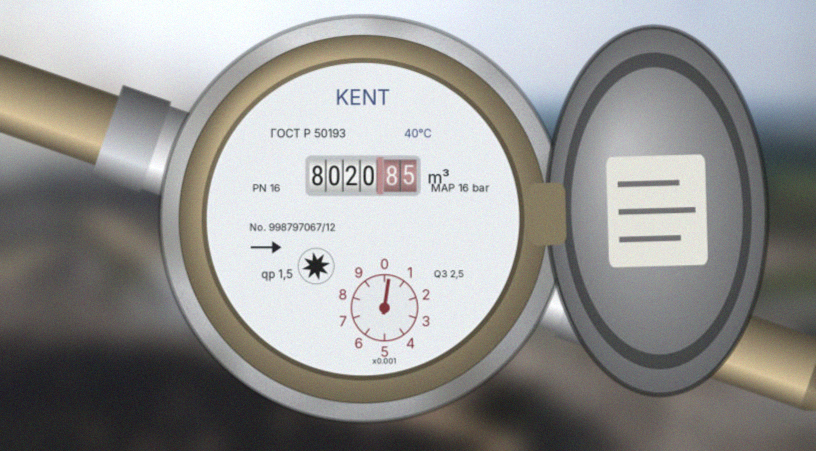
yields 8020.850 m³
